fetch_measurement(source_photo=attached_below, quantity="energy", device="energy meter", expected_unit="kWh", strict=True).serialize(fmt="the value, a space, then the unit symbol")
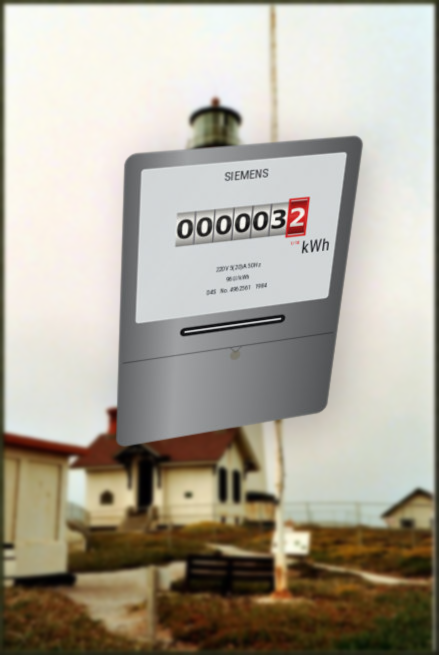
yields 3.2 kWh
